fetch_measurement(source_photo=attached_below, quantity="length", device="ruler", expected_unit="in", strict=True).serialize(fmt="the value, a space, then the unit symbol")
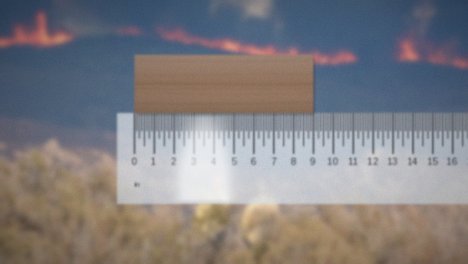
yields 9 in
